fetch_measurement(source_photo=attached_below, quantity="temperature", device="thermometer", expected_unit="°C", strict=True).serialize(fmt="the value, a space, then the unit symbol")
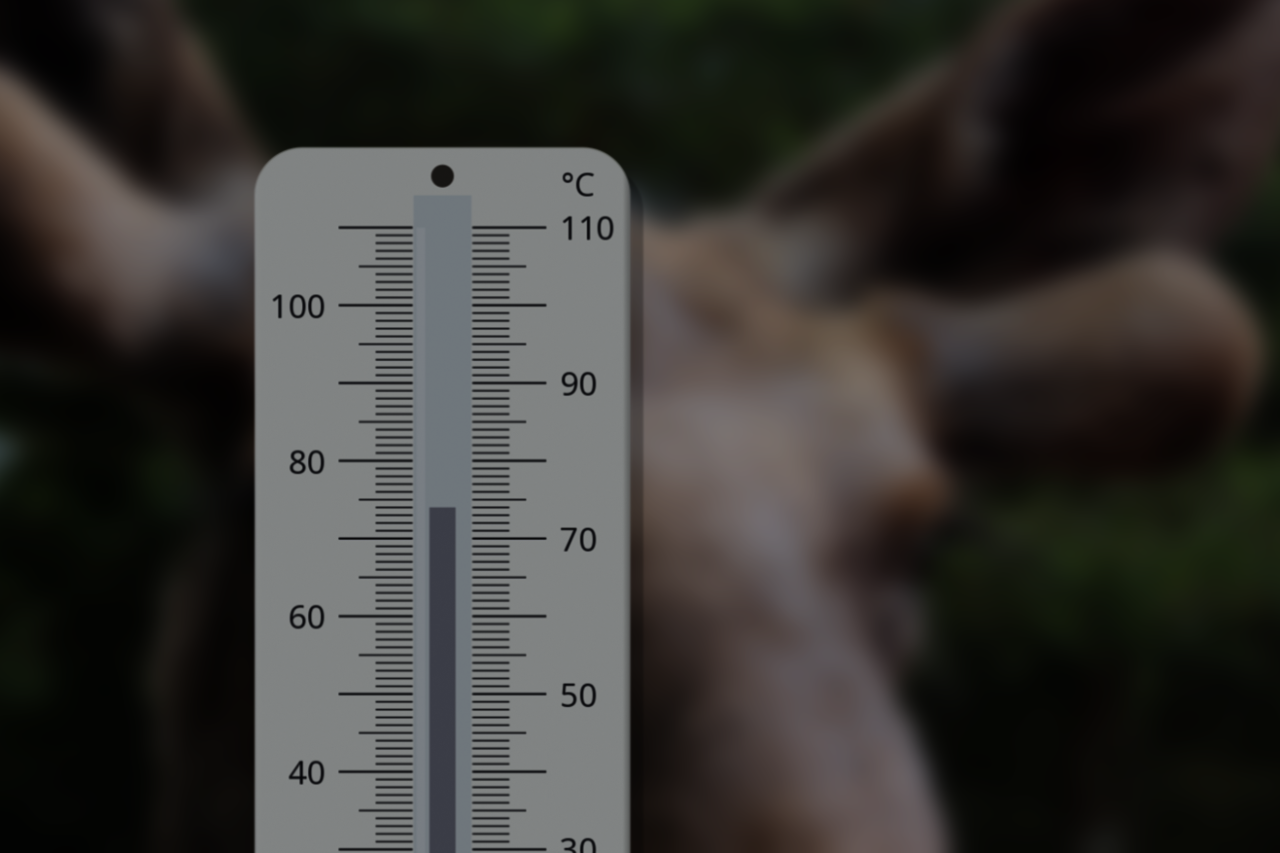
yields 74 °C
